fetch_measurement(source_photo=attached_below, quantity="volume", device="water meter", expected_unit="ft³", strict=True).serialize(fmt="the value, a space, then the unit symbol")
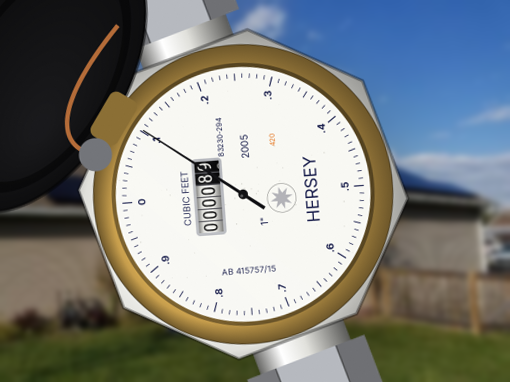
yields 89.10 ft³
